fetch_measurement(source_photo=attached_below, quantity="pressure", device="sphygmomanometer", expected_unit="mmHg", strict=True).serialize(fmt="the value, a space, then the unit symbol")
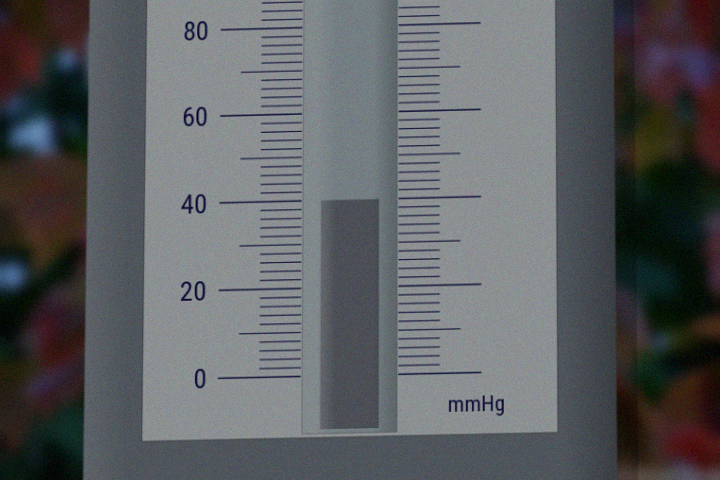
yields 40 mmHg
